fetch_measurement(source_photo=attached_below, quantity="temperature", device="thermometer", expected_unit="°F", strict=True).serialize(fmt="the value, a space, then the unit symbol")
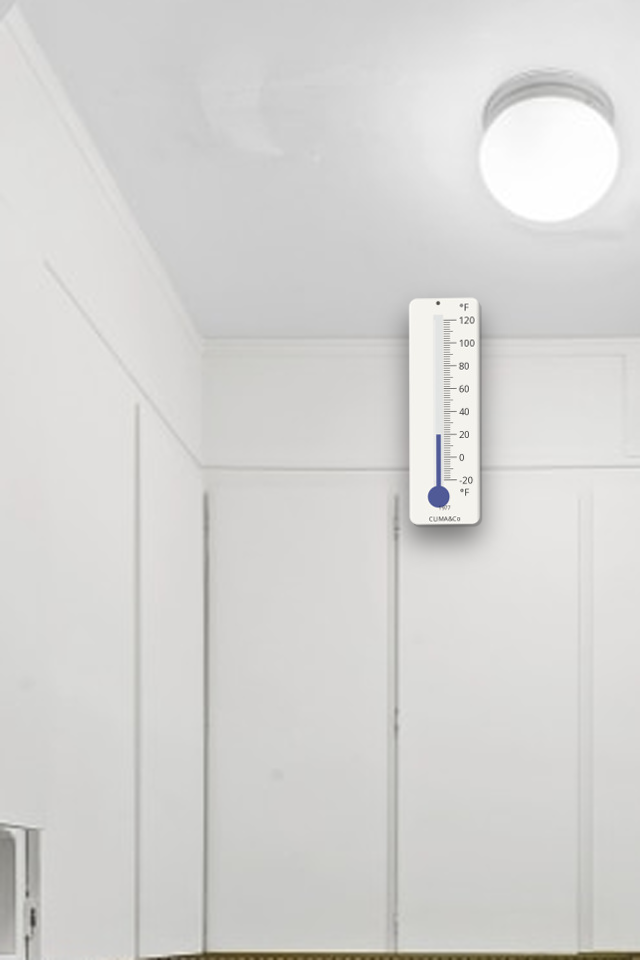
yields 20 °F
